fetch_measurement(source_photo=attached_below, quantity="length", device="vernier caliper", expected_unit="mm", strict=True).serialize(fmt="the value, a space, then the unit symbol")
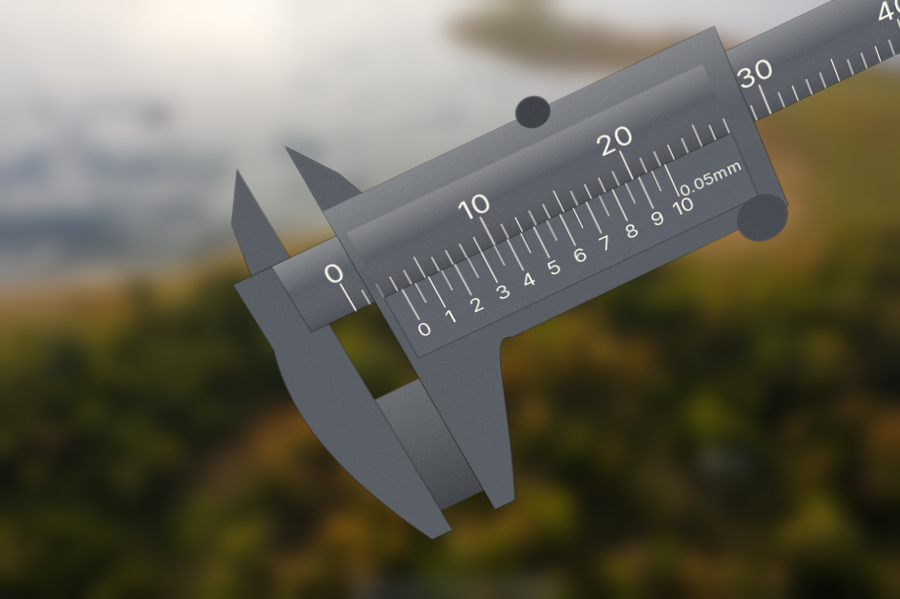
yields 3.3 mm
